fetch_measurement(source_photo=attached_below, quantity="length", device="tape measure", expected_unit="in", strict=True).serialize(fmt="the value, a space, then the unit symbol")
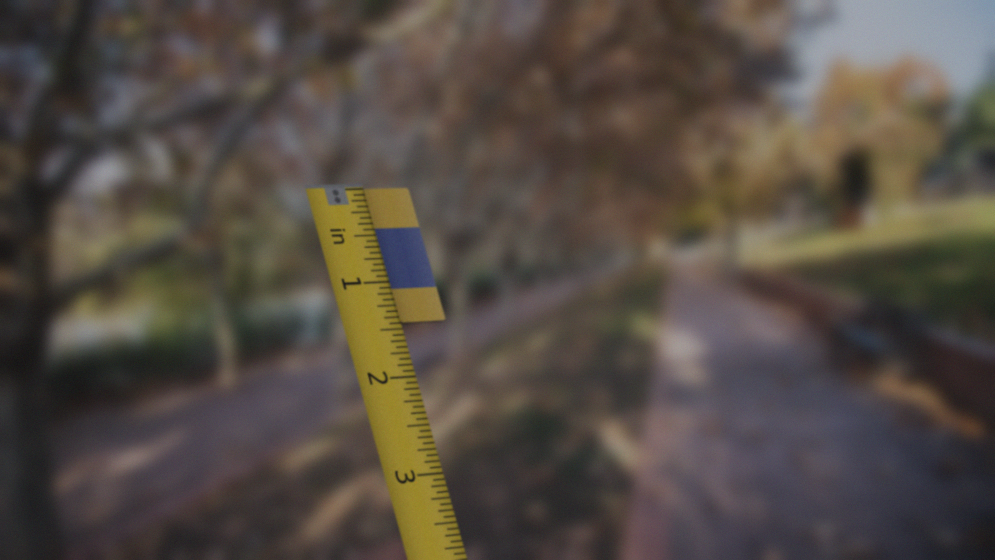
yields 1.4375 in
